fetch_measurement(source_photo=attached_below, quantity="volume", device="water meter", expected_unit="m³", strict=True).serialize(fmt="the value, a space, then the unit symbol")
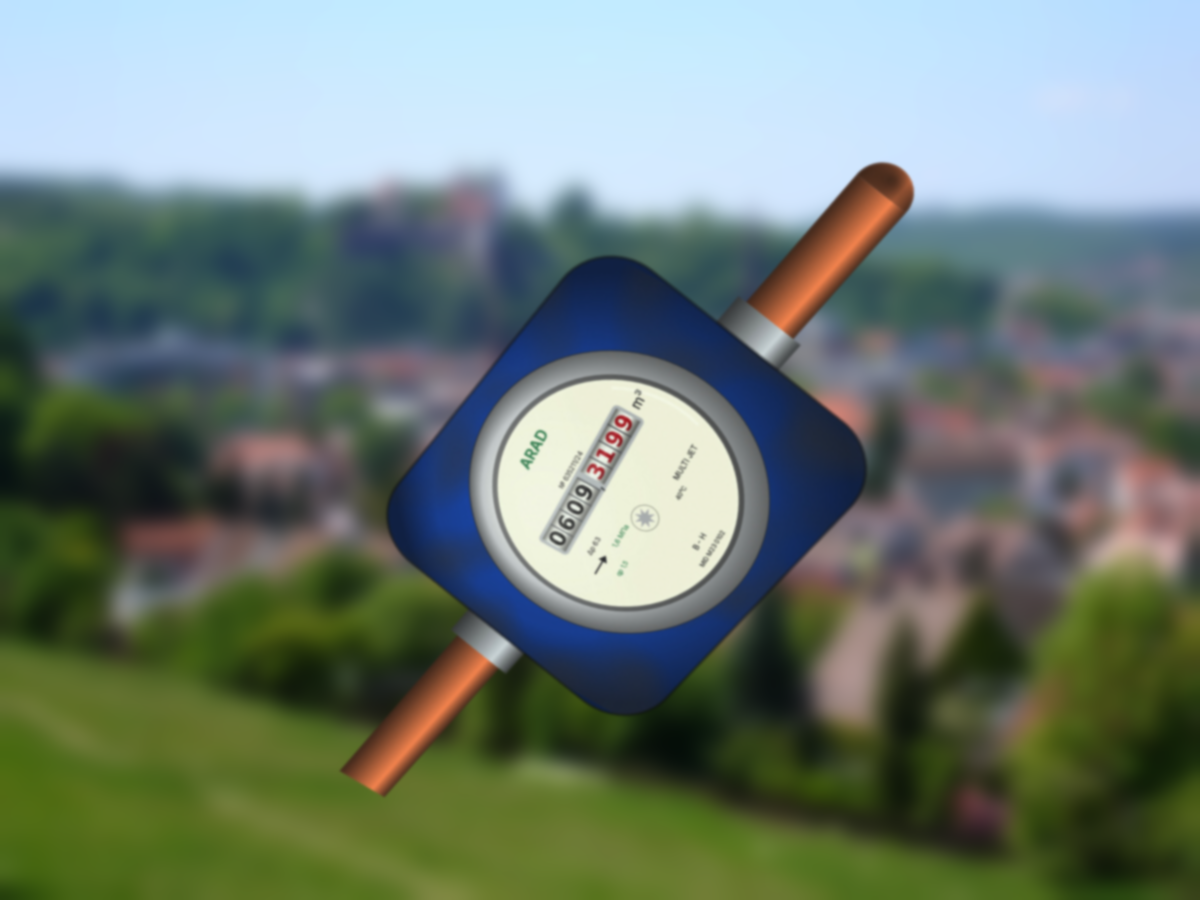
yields 609.3199 m³
